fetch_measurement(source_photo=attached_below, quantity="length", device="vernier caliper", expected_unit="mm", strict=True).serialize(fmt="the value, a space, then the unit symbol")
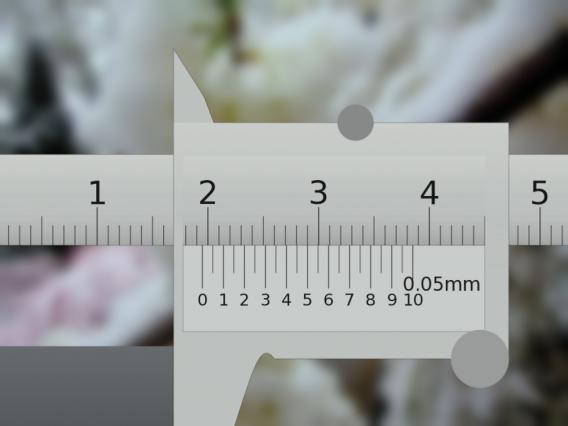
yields 19.5 mm
